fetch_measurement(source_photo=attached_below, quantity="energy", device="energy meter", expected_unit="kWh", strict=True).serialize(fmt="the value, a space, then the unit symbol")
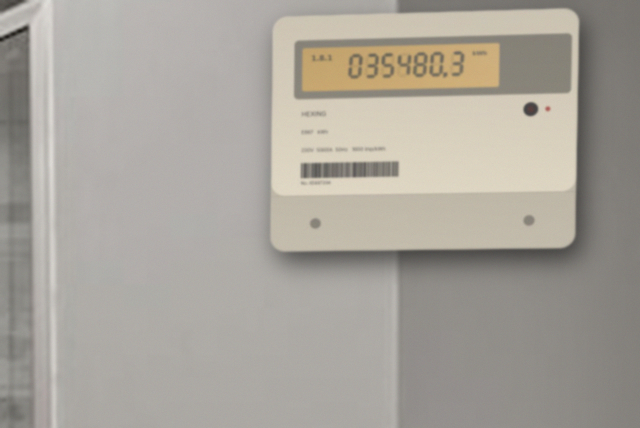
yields 35480.3 kWh
